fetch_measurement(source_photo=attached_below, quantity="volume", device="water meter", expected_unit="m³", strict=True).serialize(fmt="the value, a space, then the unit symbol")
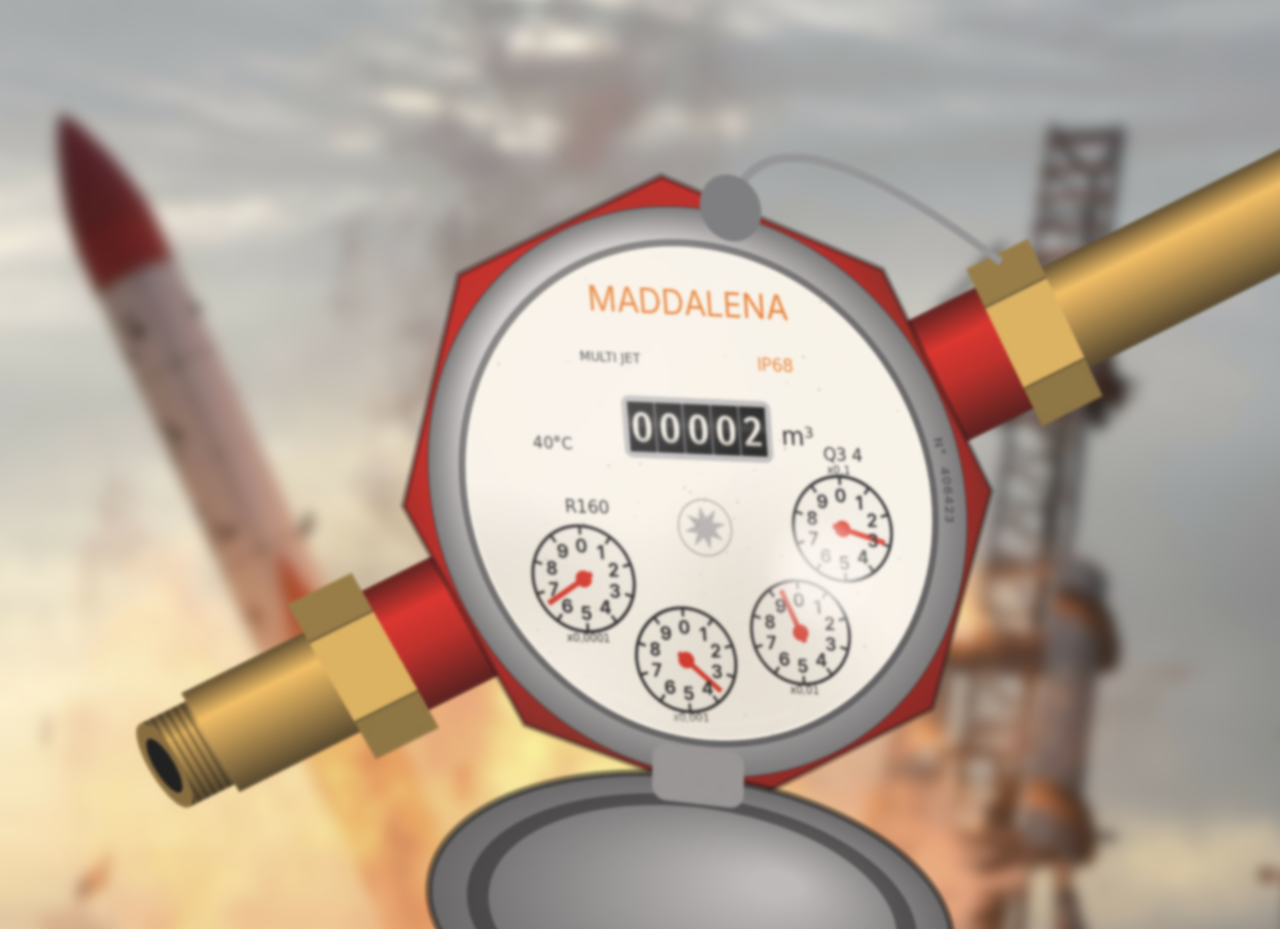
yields 2.2936 m³
